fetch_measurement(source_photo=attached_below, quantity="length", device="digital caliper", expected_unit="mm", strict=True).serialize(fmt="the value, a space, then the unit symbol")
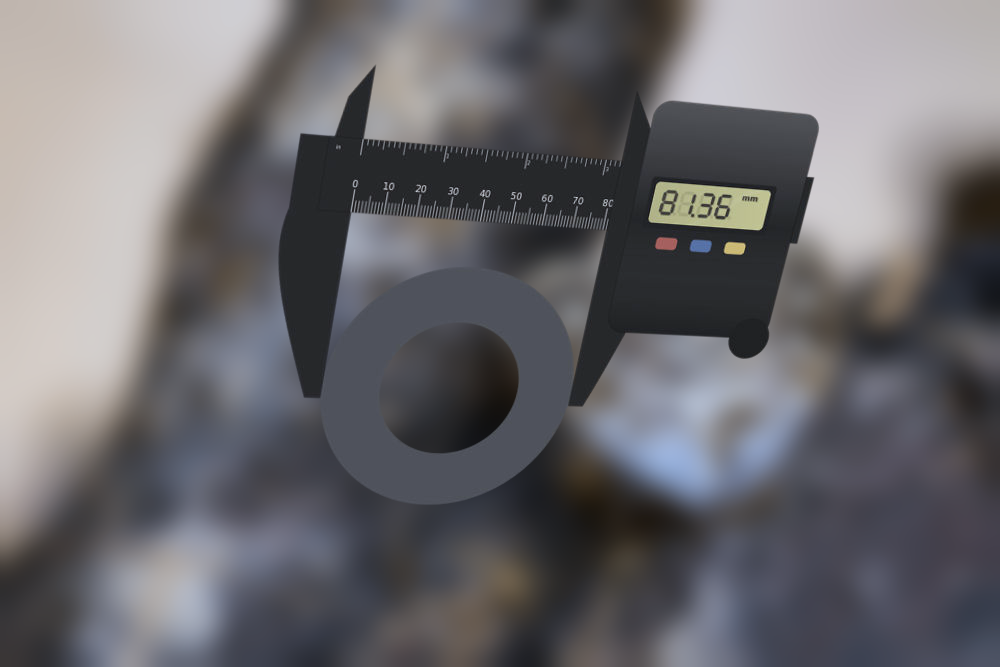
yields 81.36 mm
